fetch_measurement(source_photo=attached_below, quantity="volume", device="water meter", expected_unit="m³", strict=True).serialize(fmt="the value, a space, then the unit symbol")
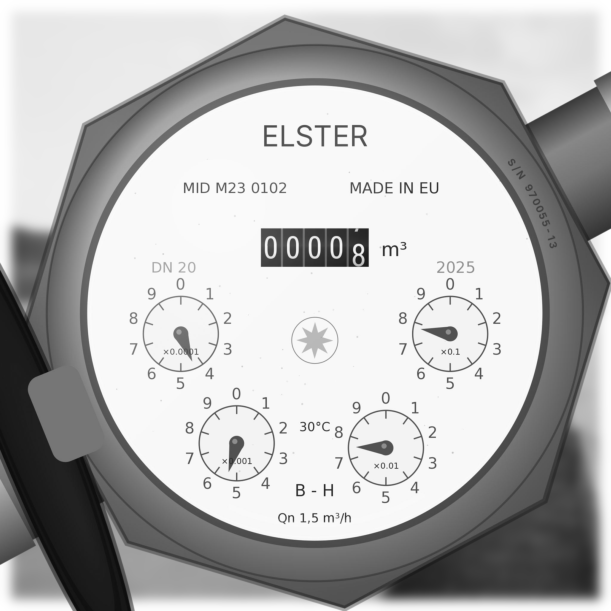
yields 7.7754 m³
